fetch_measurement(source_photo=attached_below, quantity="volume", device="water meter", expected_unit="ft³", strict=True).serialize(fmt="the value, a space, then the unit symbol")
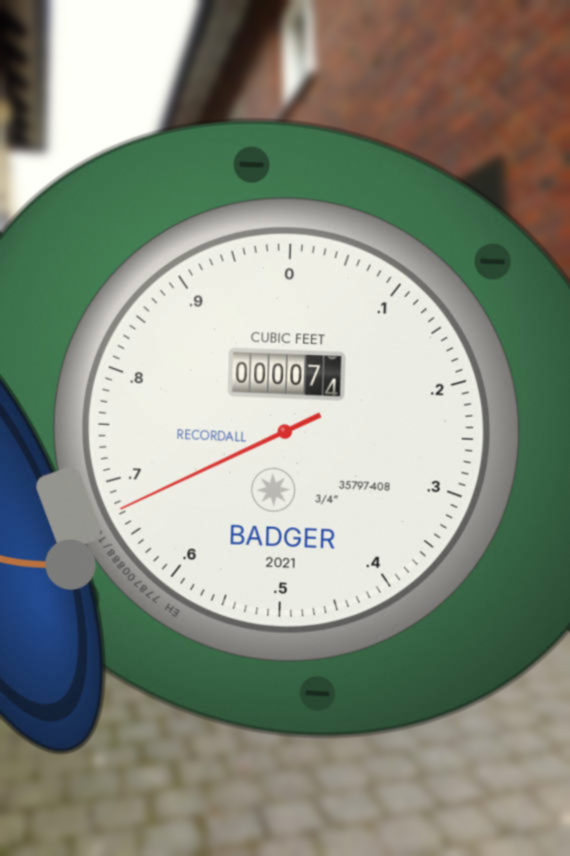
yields 73.67 ft³
